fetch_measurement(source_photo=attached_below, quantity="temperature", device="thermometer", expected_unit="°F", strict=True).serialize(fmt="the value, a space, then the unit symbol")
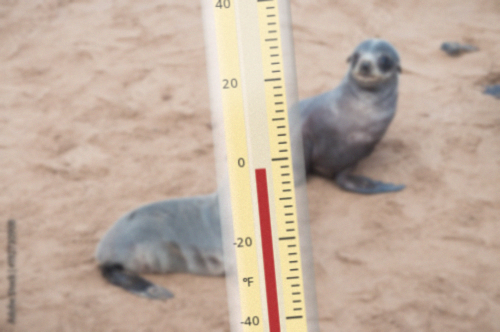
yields -2 °F
